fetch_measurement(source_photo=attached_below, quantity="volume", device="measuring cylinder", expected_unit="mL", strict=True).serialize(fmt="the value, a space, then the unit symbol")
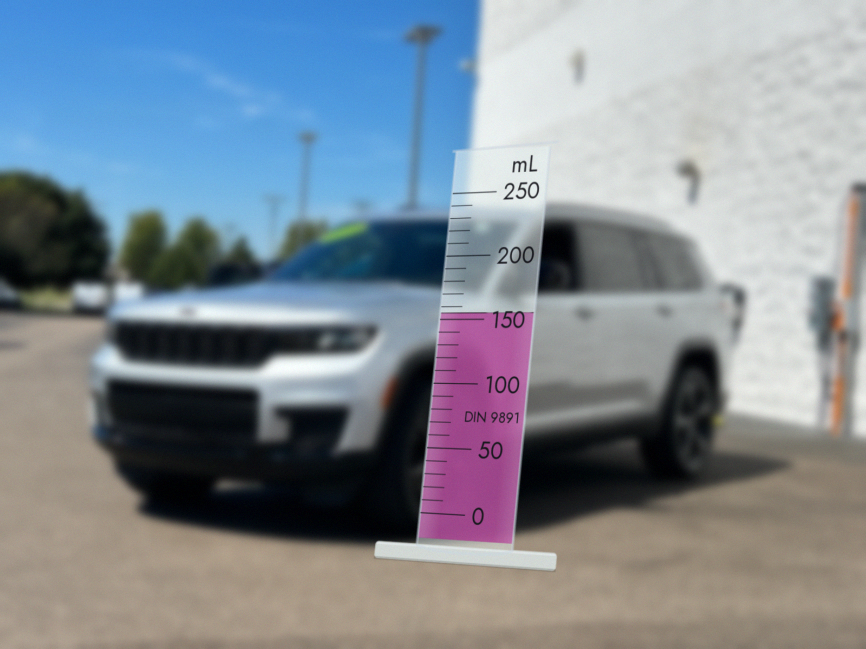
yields 155 mL
